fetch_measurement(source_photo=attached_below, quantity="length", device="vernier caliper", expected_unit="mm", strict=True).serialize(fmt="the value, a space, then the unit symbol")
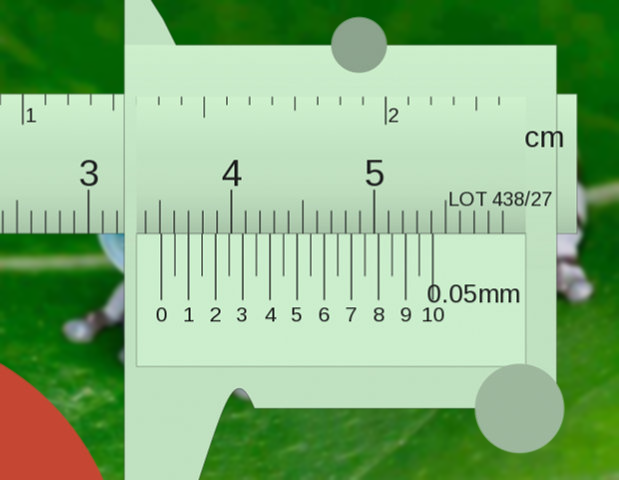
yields 35.1 mm
